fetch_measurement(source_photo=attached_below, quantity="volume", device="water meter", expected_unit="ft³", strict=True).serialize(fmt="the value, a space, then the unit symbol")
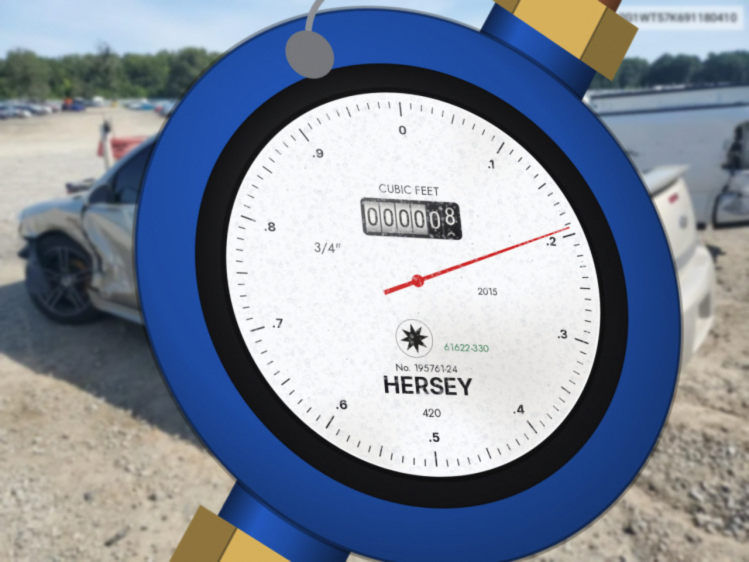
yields 8.19 ft³
